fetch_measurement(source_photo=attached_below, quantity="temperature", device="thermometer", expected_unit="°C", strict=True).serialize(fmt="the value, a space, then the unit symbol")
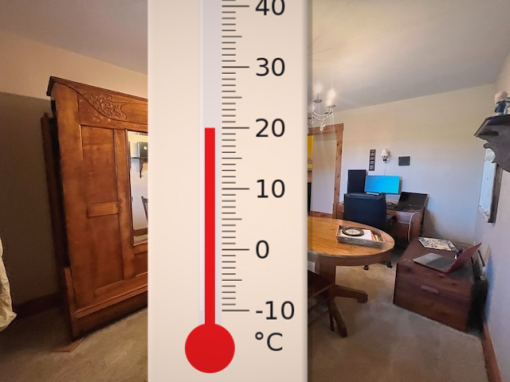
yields 20 °C
